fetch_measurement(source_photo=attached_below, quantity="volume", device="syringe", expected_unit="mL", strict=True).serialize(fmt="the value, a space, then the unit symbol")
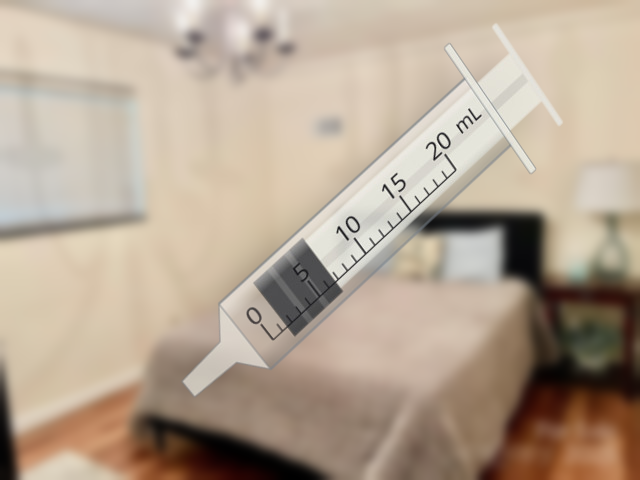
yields 1.5 mL
